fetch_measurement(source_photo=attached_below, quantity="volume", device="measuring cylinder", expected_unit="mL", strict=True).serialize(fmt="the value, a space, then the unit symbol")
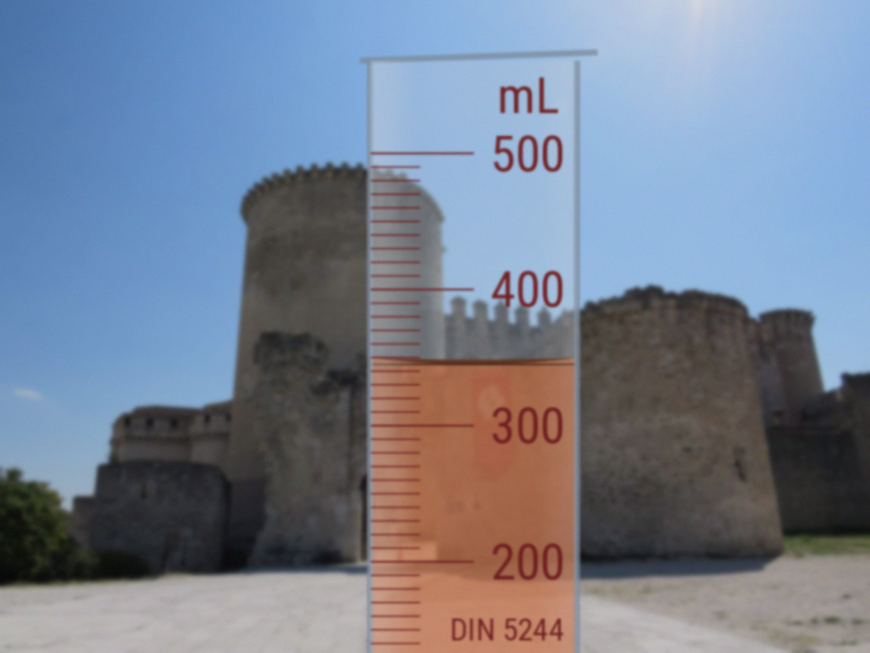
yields 345 mL
